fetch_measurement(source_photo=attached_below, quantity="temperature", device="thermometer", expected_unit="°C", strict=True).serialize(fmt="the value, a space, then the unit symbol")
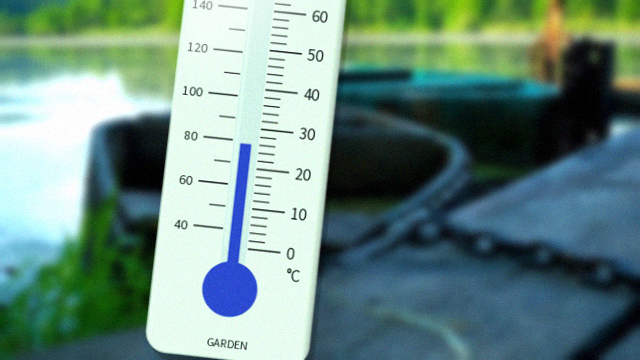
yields 26 °C
